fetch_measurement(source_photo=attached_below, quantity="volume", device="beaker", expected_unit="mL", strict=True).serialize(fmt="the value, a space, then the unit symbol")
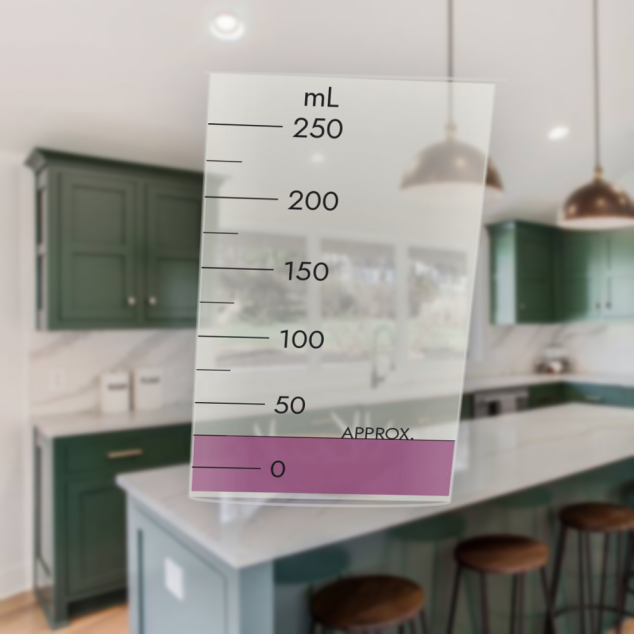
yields 25 mL
